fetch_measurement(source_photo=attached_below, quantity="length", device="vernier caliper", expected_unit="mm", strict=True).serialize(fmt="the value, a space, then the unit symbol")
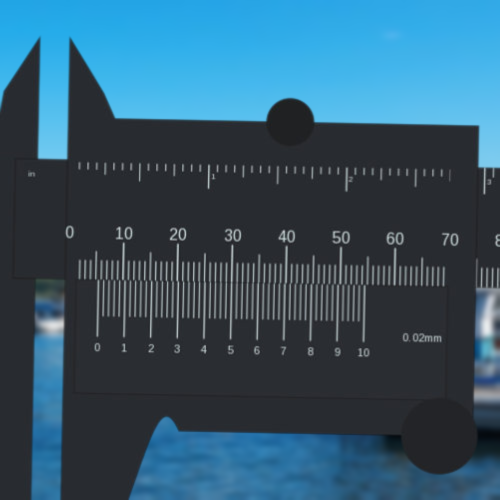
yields 5.5 mm
